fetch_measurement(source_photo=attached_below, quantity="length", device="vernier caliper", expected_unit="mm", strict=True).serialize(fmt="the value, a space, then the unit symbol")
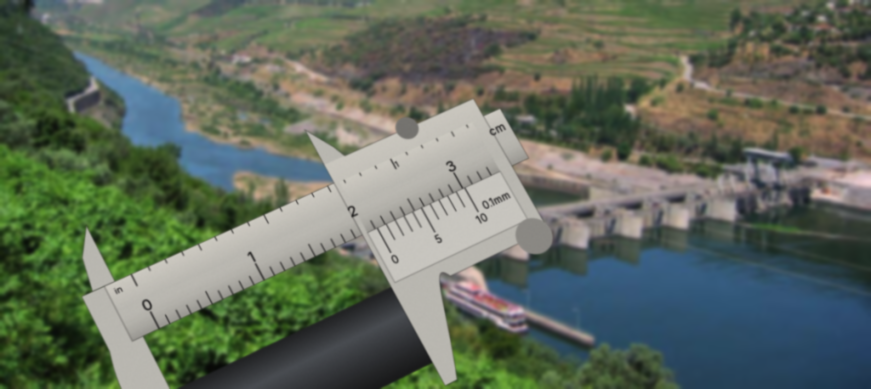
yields 21.2 mm
